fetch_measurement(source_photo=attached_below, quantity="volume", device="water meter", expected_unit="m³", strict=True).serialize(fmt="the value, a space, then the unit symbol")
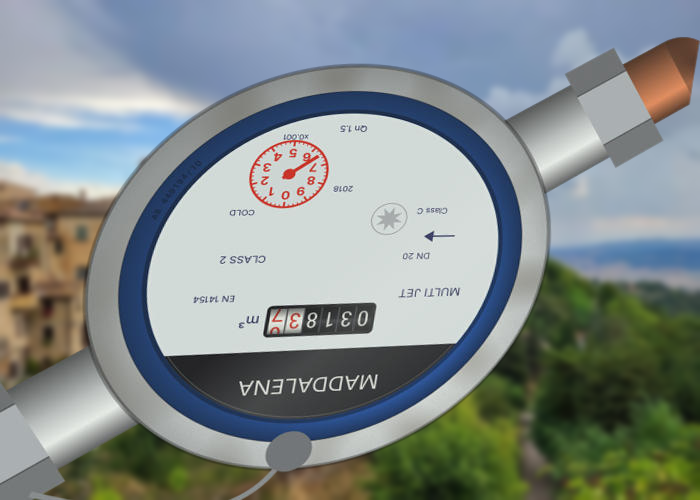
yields 318.366 m³
